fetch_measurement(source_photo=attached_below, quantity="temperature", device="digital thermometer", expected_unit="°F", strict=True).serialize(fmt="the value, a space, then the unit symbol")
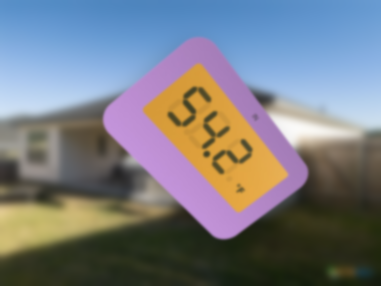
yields 54.2 °F
